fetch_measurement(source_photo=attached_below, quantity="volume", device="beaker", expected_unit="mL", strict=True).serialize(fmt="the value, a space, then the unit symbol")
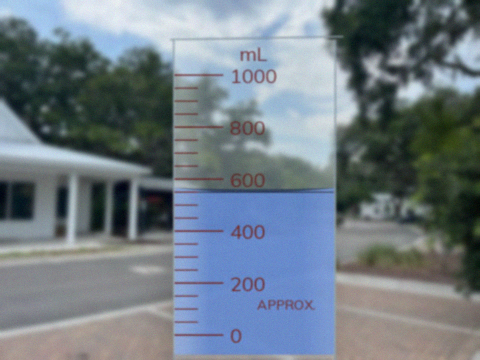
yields 550 mL
